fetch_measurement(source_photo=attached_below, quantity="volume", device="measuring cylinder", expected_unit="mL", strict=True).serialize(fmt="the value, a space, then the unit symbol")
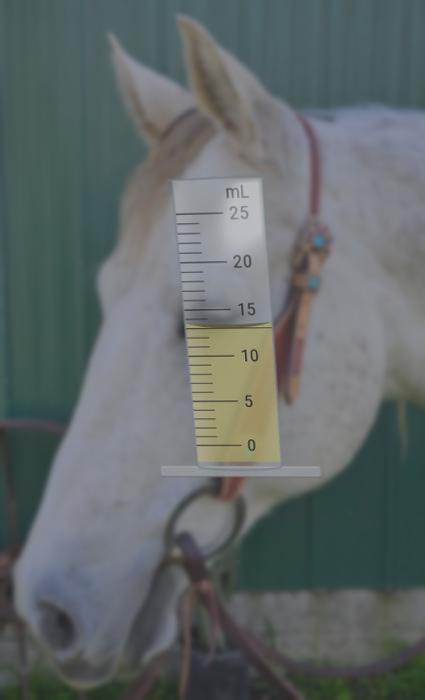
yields 13 mL
